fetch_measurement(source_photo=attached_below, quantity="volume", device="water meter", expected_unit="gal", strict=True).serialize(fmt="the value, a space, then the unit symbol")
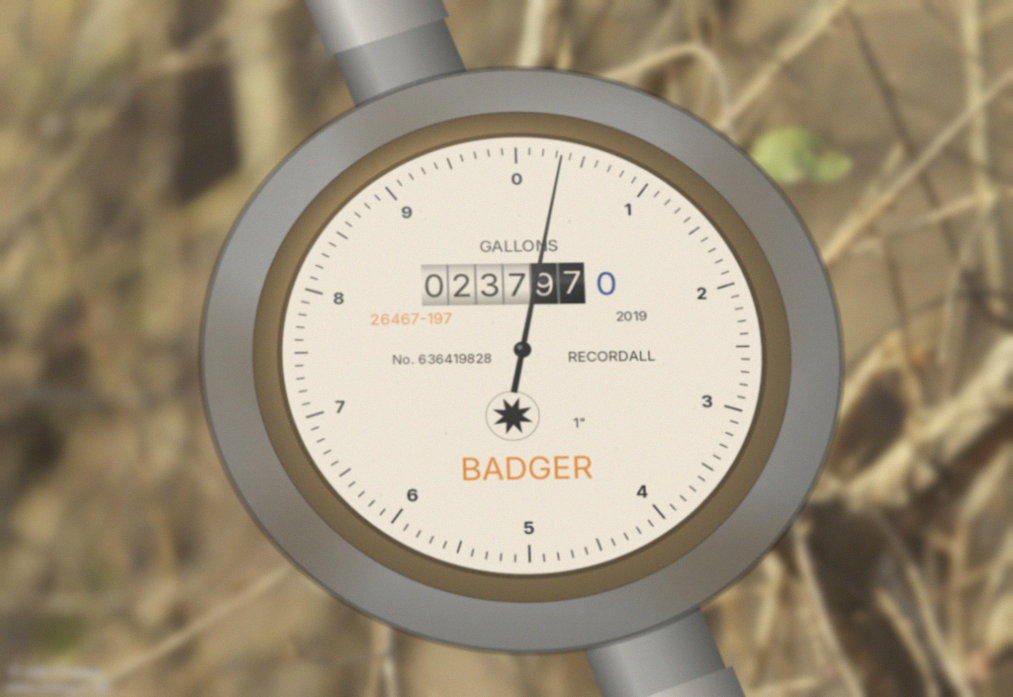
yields 237970.3 gal
